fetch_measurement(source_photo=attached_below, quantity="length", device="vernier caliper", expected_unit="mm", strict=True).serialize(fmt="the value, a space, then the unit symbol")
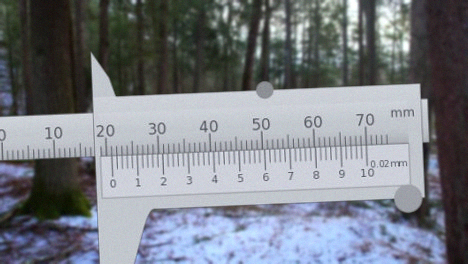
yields 21.0 mm
